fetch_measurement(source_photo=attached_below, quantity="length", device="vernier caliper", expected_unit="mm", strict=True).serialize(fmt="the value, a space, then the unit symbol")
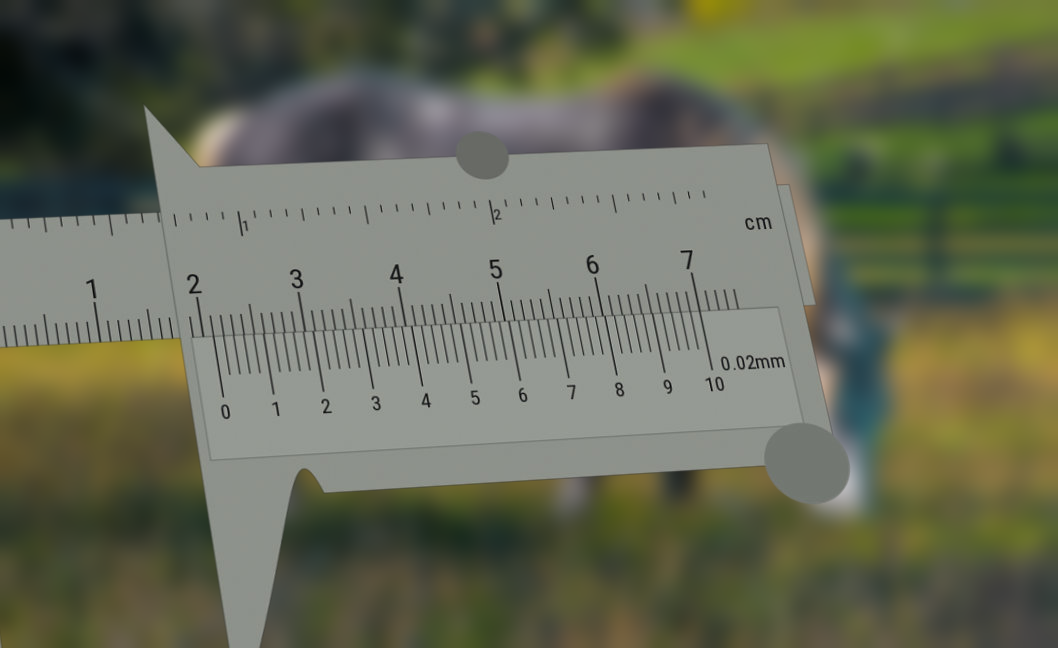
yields 21.0 mm
